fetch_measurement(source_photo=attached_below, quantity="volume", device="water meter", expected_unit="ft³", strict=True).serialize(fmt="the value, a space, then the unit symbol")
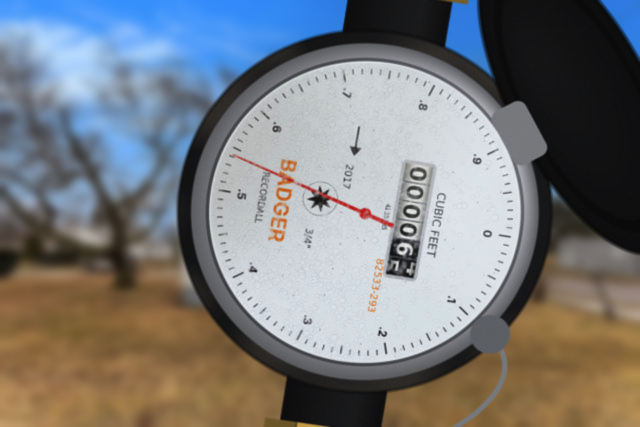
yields 64.54 ft³
